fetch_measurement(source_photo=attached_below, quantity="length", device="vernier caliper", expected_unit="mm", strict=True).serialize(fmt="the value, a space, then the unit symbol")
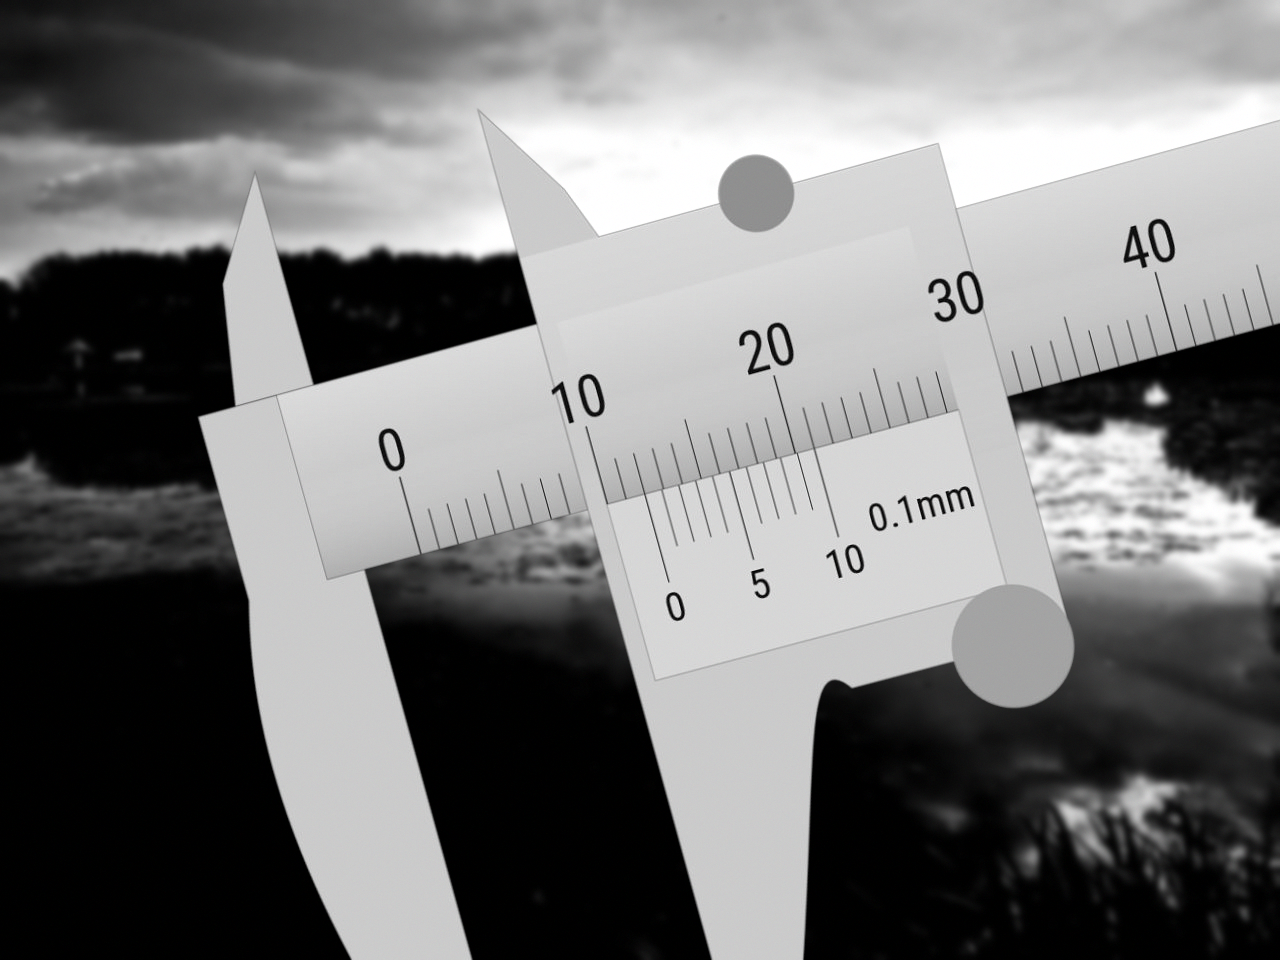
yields 12.0 mm
